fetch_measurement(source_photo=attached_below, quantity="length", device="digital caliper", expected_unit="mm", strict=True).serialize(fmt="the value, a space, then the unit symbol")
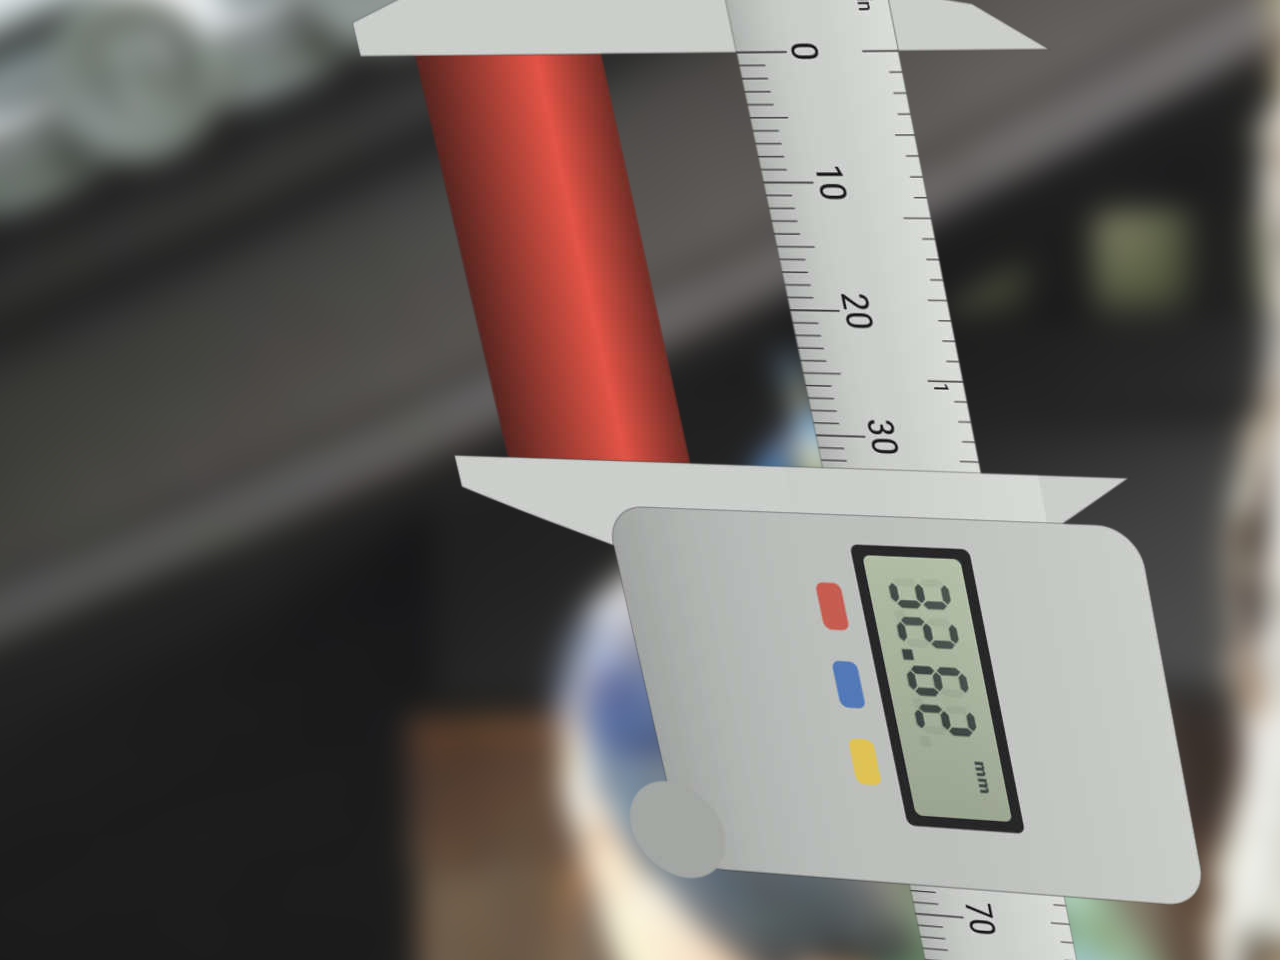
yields 32.62 mm
